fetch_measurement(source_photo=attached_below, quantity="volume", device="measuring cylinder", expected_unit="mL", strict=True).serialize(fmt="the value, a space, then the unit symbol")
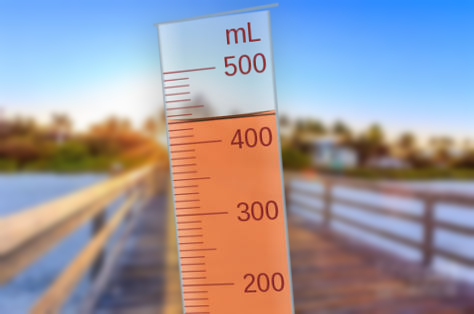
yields 430 mL
